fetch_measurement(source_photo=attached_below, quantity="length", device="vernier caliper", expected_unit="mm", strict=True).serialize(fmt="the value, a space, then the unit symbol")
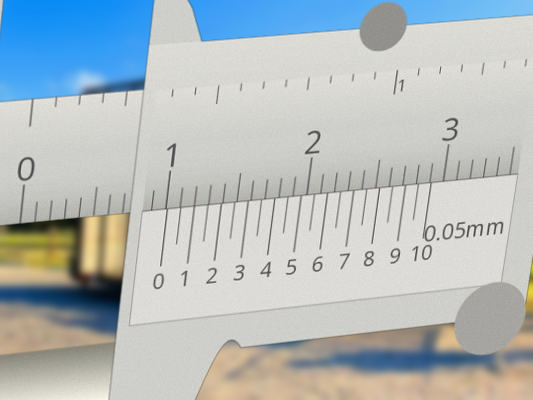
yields 10.1 mm
